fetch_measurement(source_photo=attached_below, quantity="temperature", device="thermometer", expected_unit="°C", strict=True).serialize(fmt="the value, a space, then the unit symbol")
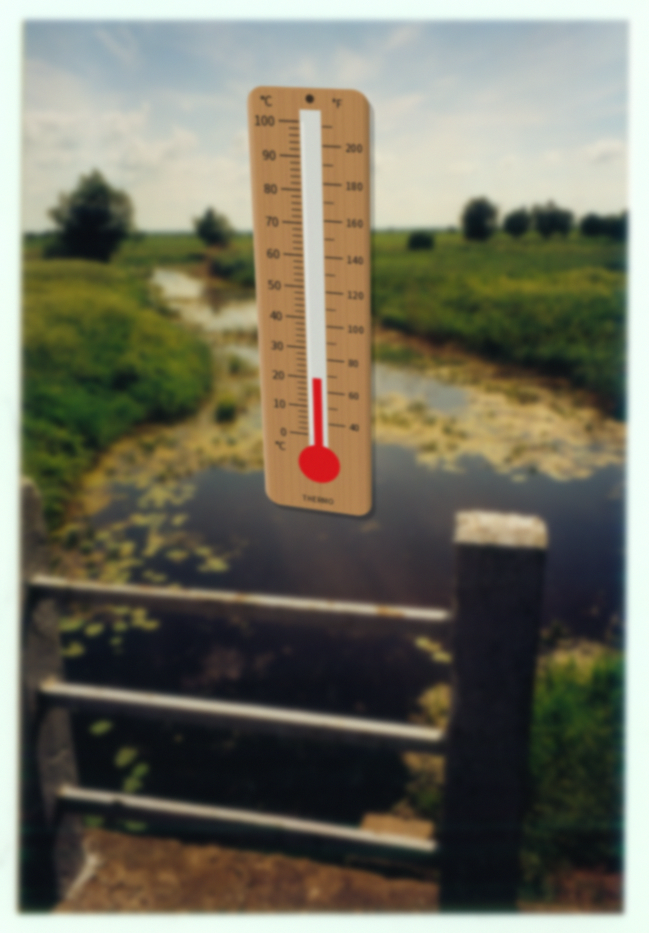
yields 20 °C
